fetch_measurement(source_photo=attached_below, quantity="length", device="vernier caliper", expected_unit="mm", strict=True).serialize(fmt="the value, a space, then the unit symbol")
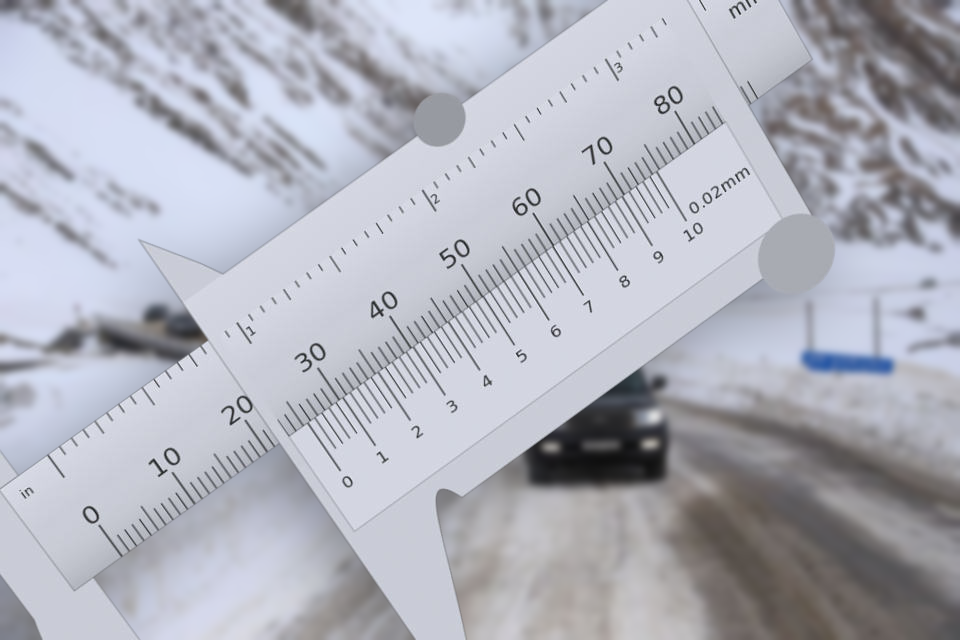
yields 25.6 mm
